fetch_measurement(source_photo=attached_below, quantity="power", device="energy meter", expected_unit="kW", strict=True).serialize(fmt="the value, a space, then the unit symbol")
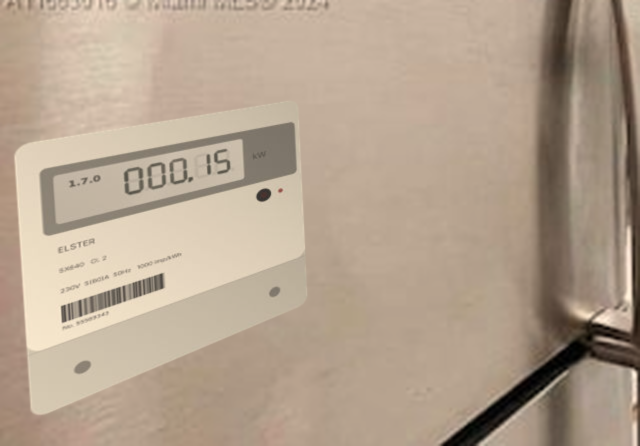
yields 0.15 kW
